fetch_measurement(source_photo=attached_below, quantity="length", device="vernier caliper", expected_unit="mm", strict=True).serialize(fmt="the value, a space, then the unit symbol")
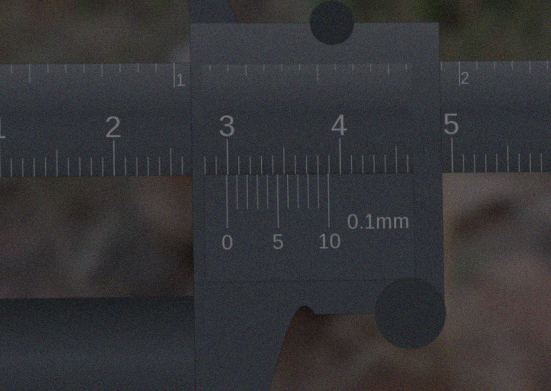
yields 29.9 mm
